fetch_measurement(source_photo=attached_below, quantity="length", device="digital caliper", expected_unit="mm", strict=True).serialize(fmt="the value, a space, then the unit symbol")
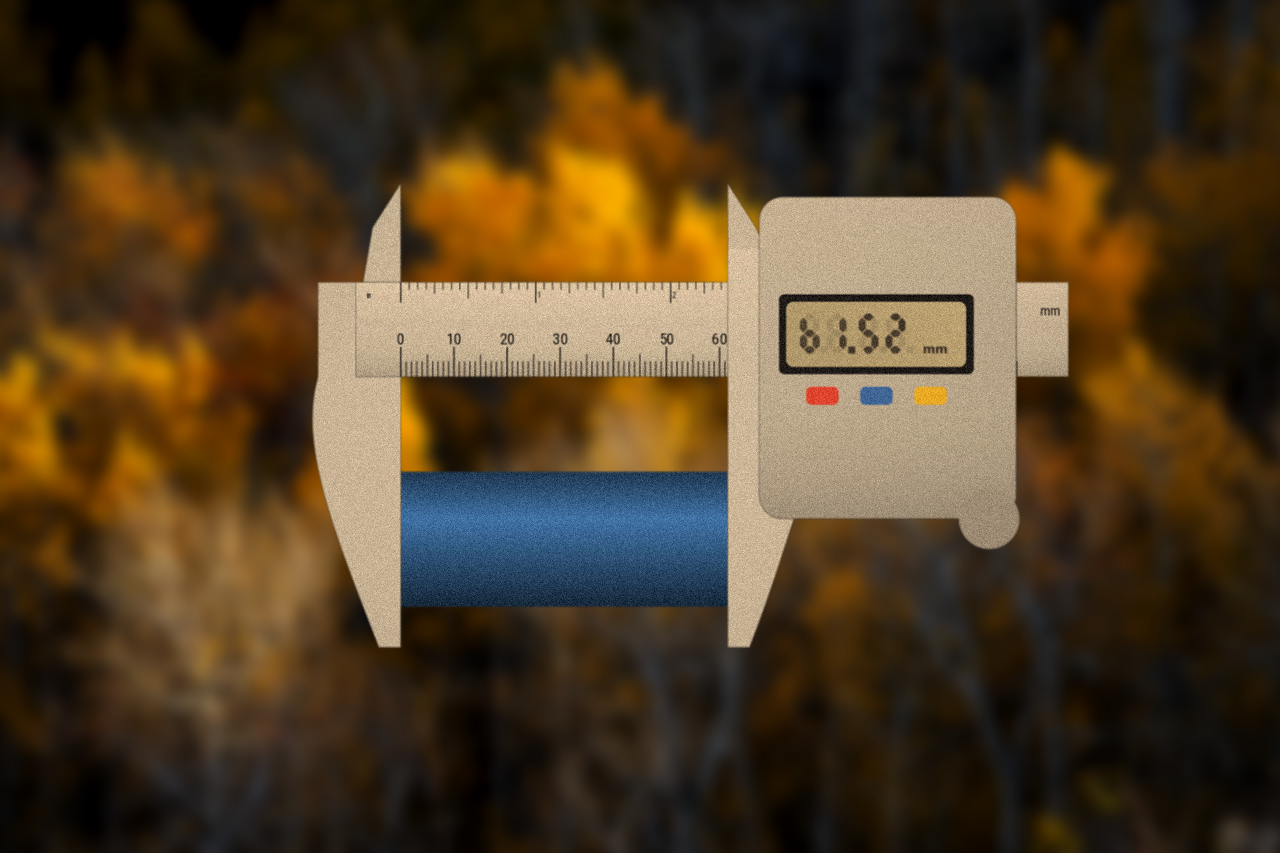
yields 61.52 mm
